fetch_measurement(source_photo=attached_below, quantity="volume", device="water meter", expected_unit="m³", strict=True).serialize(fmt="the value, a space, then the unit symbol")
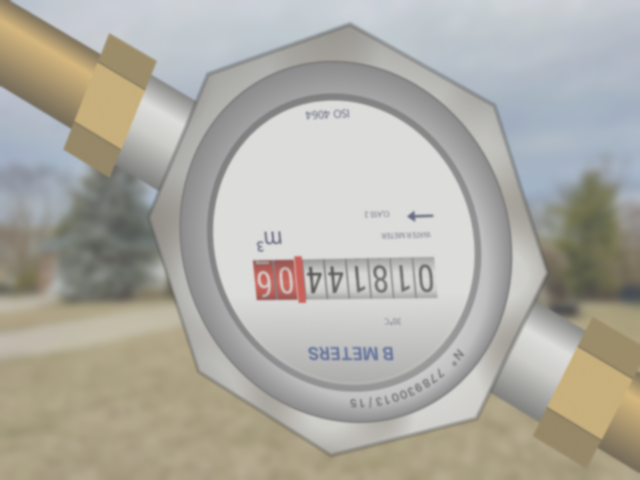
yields 18144.06 m³
